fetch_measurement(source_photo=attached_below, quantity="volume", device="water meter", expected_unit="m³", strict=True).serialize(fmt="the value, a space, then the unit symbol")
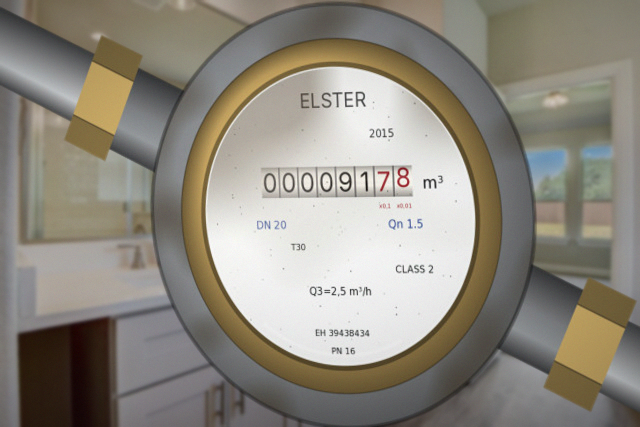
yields 91.78 m³
